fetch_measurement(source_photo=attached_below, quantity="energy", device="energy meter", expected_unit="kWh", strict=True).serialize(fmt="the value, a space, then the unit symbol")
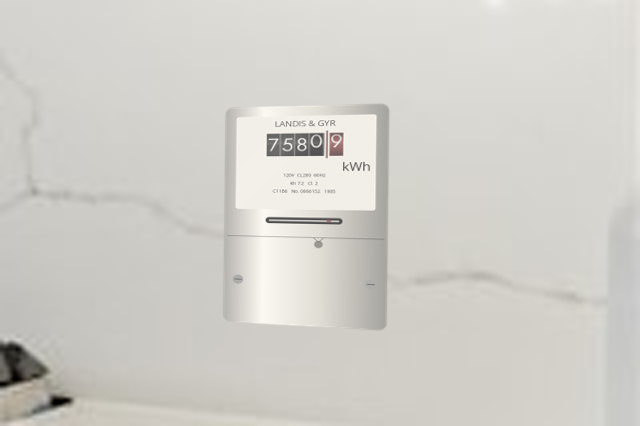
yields 7580.9 kWh
